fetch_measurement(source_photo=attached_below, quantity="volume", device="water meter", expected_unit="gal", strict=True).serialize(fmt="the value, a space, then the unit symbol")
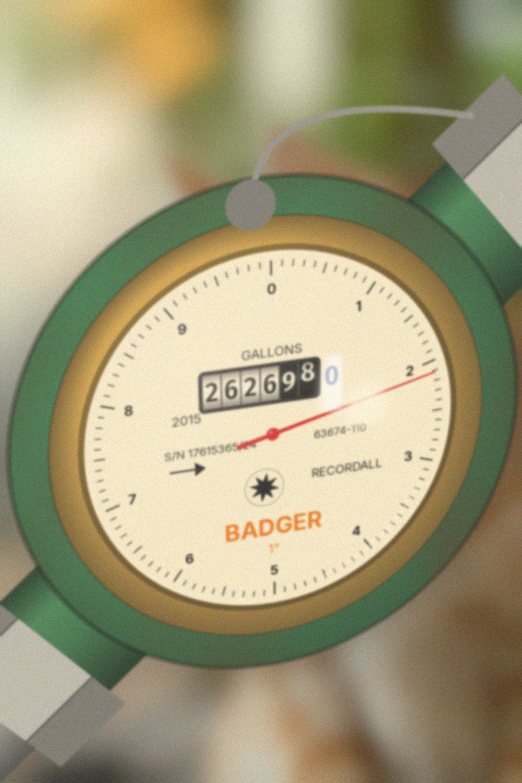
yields 2626982.1 gal
